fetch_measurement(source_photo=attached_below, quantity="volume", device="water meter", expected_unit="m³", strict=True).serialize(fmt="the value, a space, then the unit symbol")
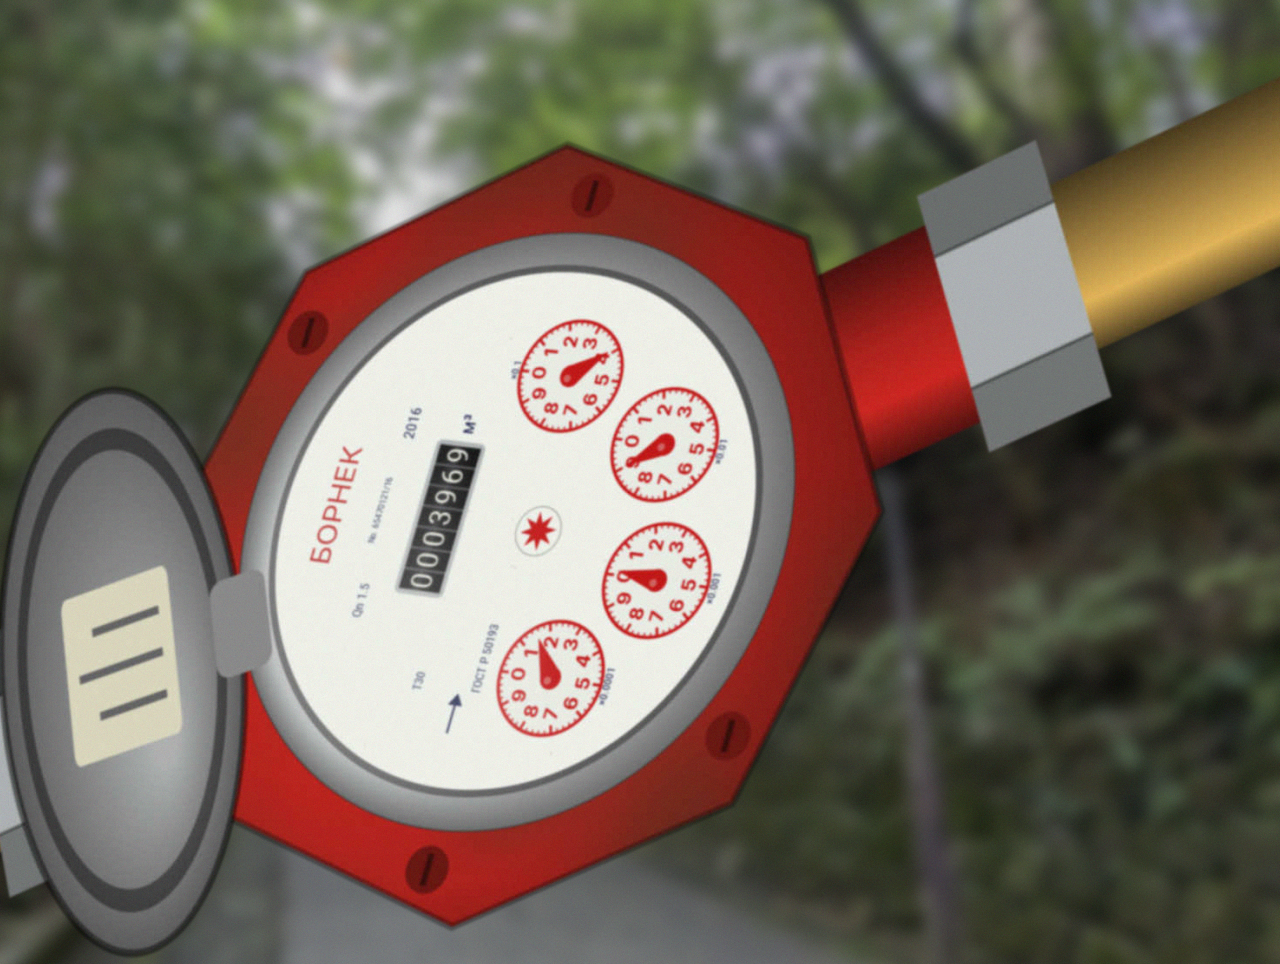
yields 3969.3901 m³
